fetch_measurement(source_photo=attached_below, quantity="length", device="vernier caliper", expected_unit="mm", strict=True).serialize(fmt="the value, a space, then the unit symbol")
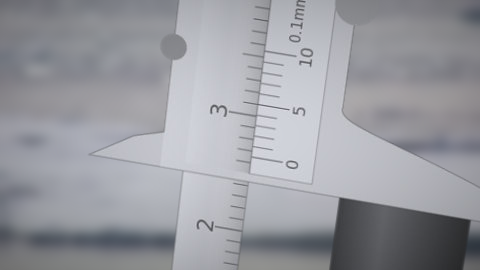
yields 26.5 mm
